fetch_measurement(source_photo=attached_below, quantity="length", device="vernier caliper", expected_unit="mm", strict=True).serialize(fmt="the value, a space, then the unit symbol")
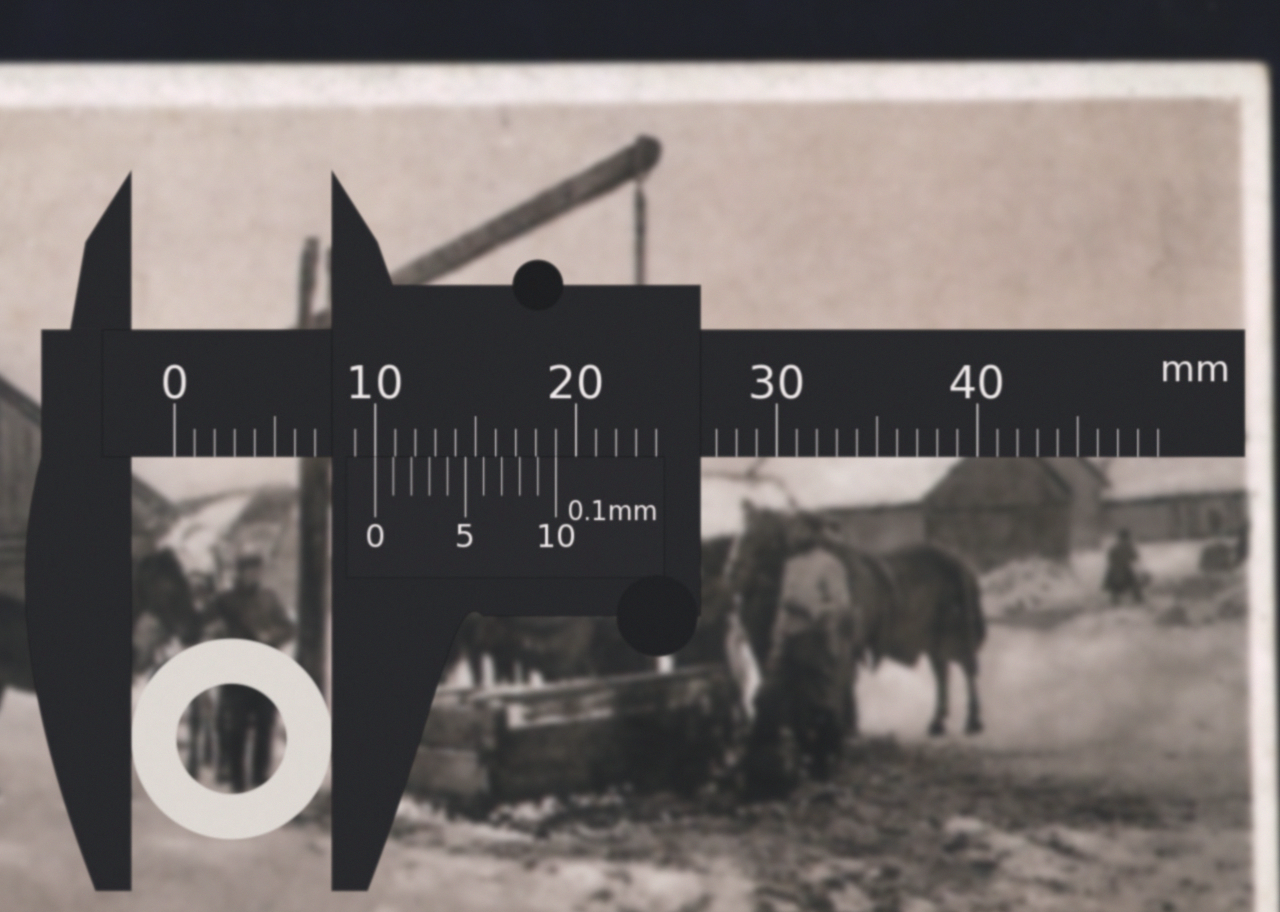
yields 10.0 mm
